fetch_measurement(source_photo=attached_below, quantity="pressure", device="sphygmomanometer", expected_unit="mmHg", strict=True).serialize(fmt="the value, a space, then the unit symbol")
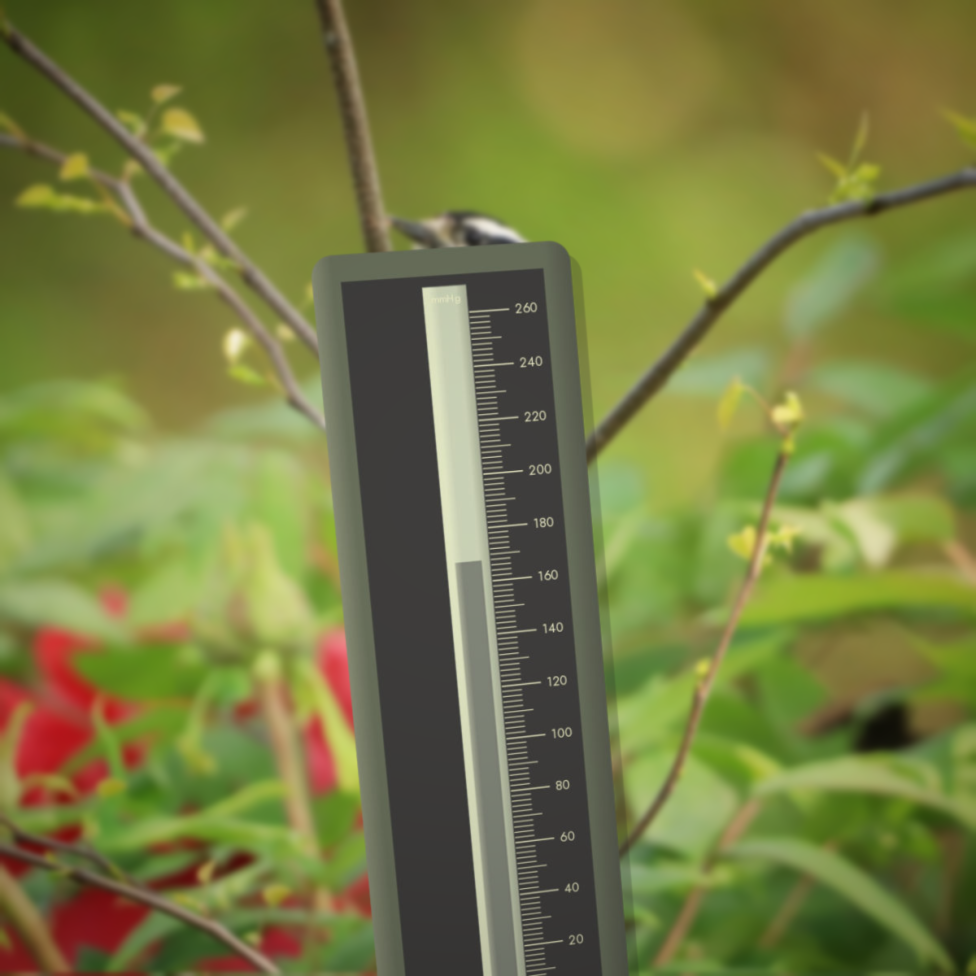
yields 168 mmHg
